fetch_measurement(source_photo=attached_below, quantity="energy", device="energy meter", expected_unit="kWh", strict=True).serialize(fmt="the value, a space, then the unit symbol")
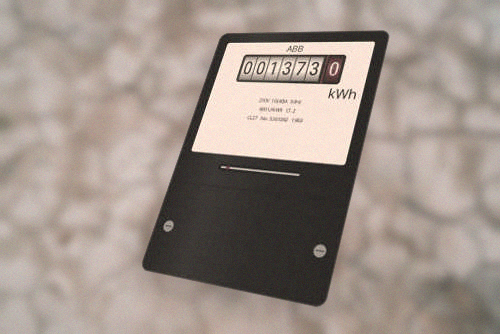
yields 1373.0 kWh
